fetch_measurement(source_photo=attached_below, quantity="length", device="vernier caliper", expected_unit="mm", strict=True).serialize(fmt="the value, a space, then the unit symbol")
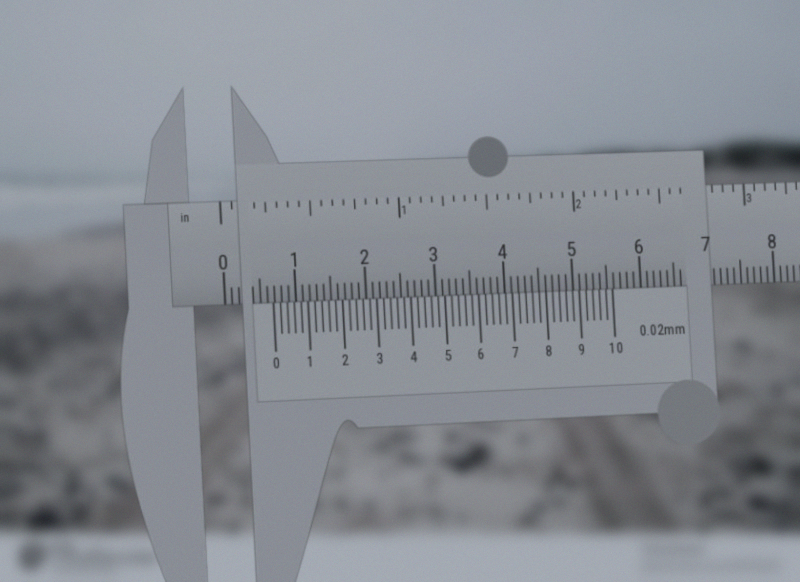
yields 6.8 mm
